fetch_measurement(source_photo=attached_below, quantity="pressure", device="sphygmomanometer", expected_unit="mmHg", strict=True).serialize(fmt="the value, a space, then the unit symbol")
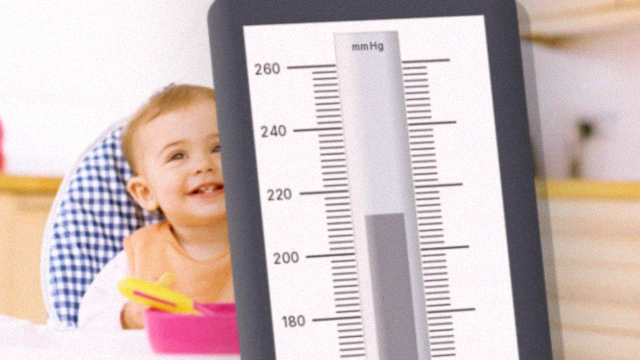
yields 212 mmHg
